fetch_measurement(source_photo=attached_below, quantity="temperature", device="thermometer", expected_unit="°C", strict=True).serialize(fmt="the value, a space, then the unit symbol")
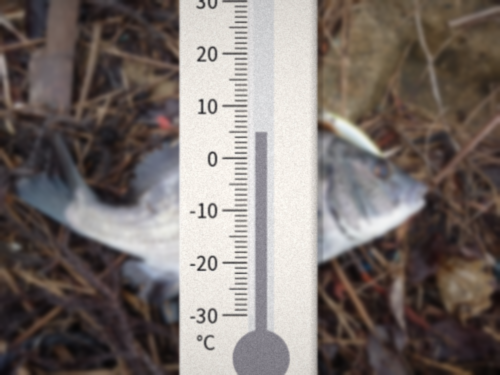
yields 5 °C
